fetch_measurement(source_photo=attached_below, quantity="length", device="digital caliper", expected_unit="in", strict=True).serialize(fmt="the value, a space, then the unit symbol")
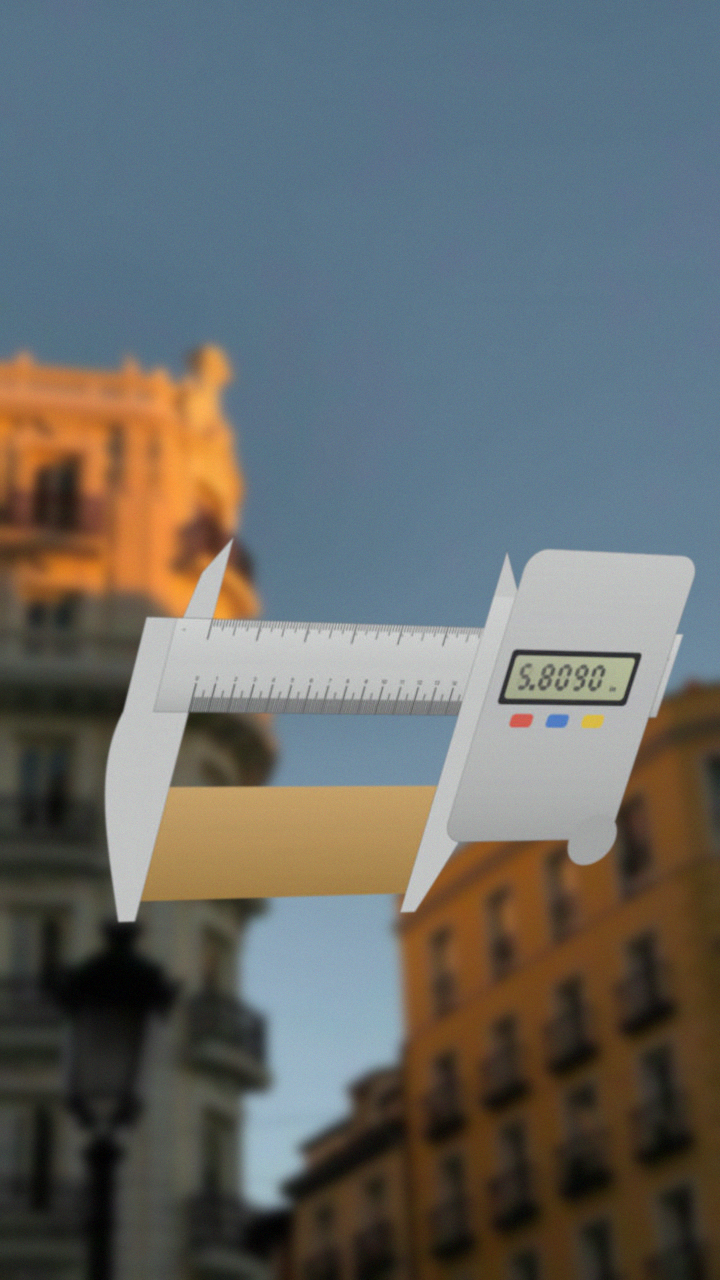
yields 5.8090 in
